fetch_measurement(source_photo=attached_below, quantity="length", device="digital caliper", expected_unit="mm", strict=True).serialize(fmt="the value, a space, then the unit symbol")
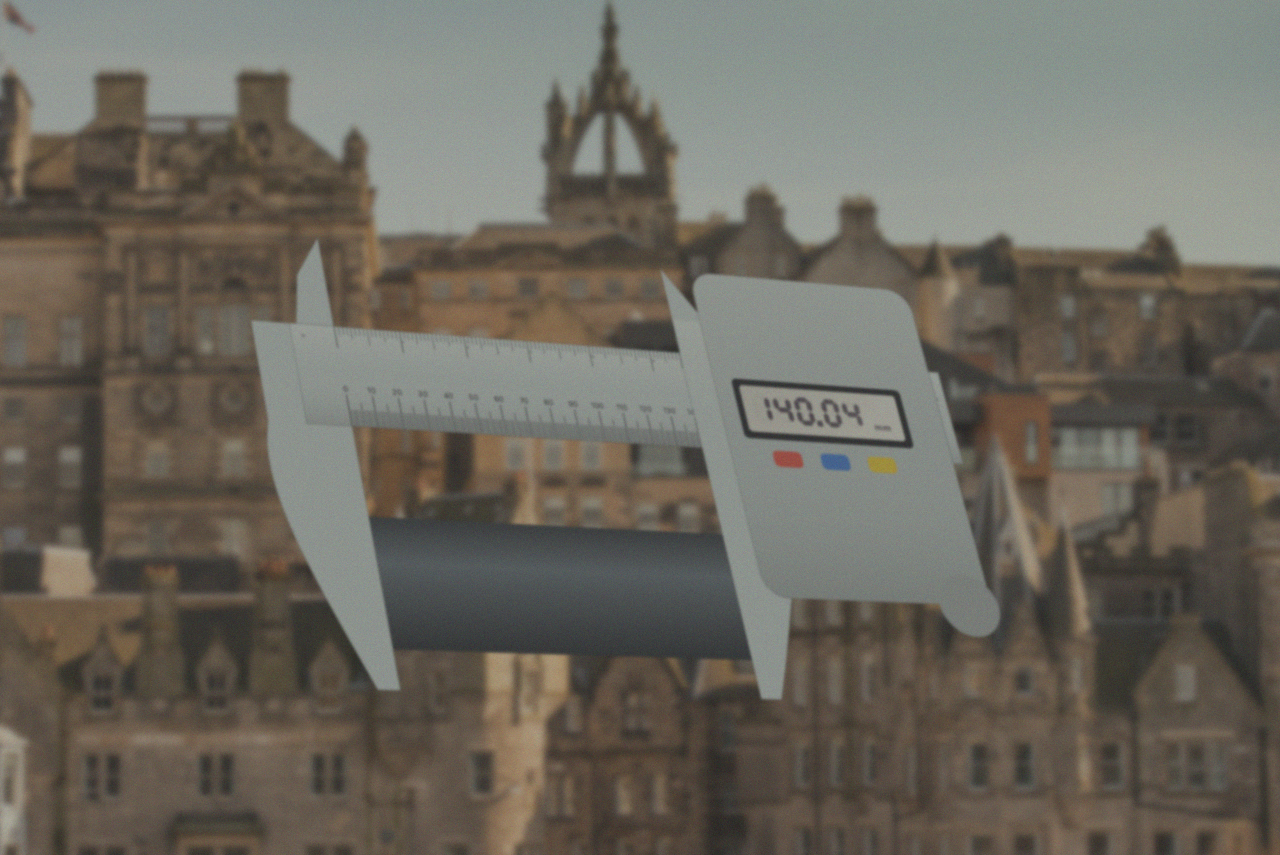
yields 140.04 mm
